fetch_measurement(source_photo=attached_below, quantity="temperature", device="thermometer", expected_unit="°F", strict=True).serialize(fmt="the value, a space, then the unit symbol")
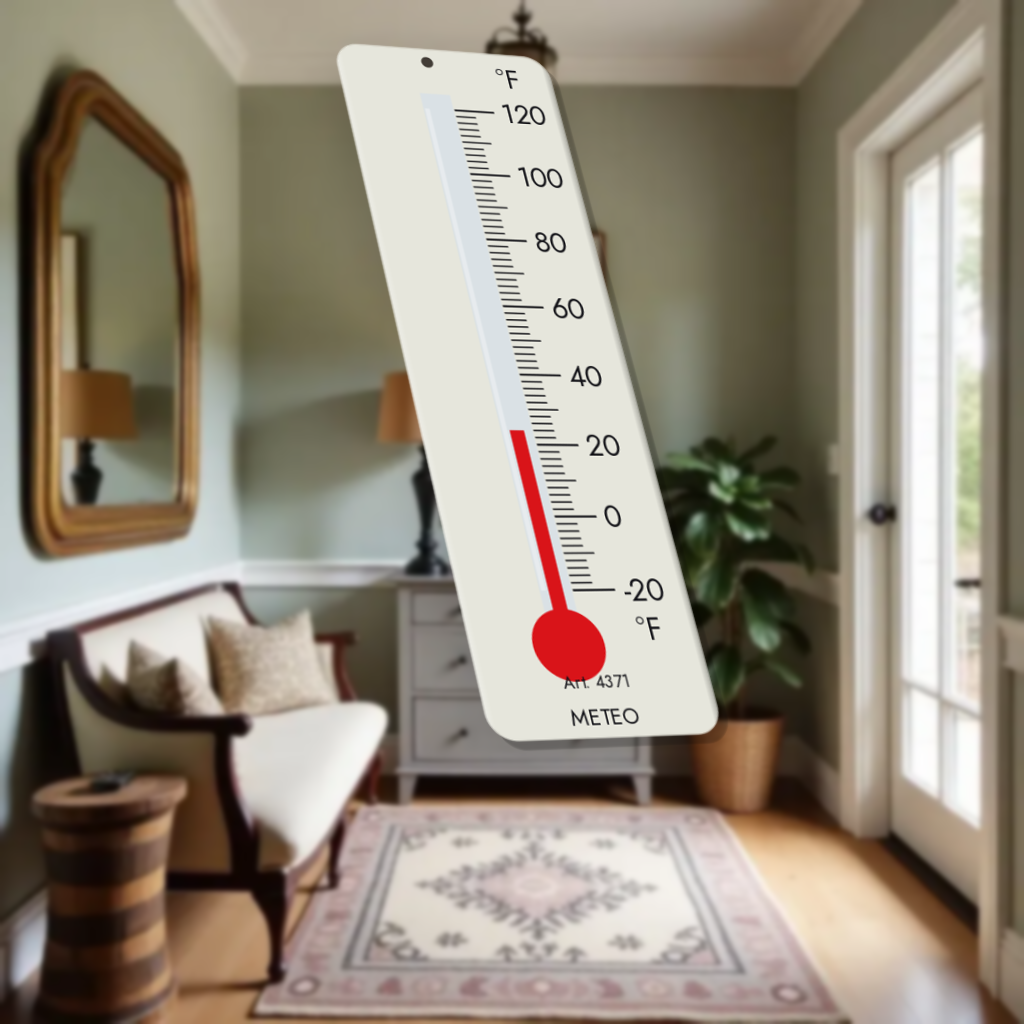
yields 24 °F
